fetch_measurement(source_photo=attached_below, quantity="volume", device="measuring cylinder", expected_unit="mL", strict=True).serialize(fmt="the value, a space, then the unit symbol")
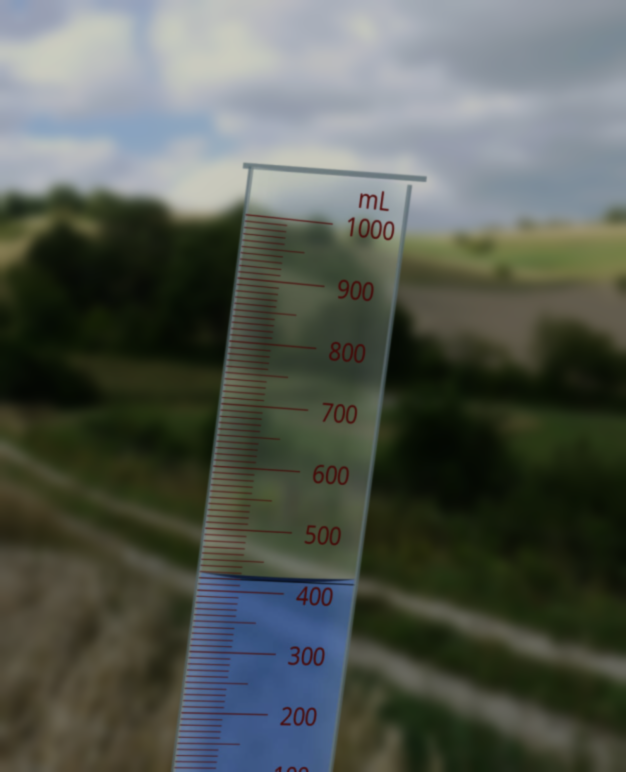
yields 420 mL
